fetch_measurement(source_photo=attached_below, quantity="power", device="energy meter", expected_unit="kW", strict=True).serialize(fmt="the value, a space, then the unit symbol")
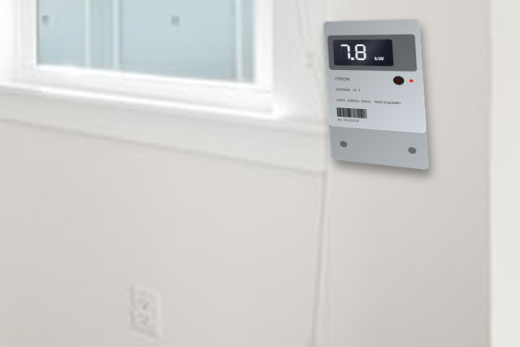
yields 7.8 kW
